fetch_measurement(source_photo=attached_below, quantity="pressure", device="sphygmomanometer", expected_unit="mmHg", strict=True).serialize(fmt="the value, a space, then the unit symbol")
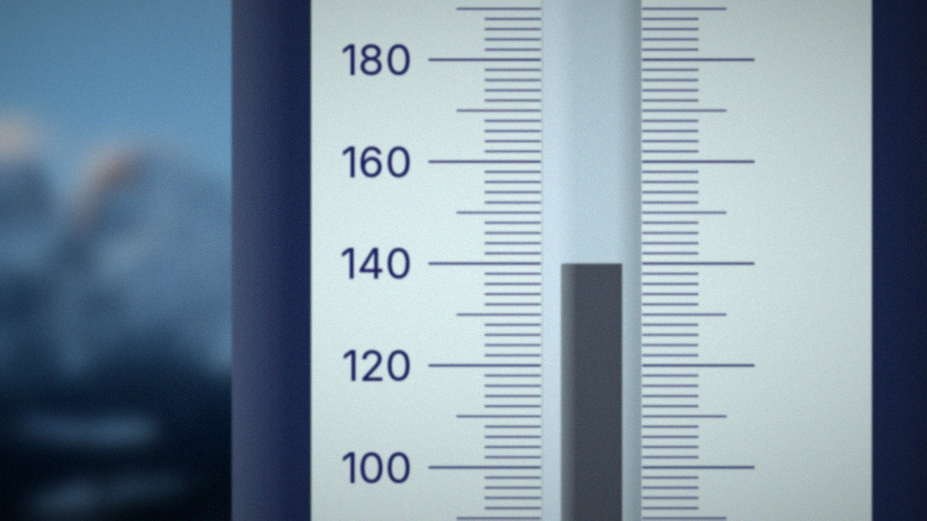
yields 140 mmHg
